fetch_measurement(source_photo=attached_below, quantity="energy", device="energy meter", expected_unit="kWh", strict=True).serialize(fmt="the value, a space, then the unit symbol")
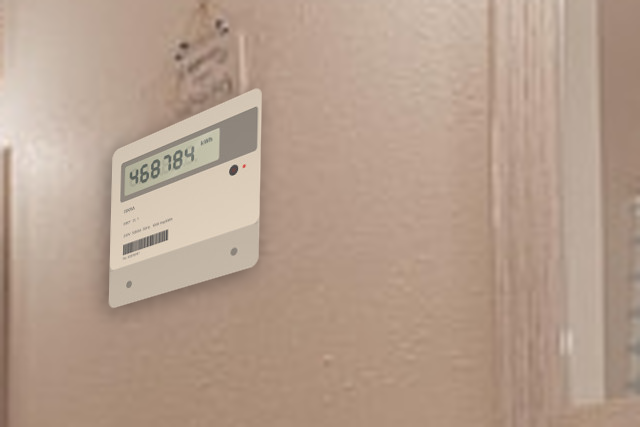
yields 468784 kWh
